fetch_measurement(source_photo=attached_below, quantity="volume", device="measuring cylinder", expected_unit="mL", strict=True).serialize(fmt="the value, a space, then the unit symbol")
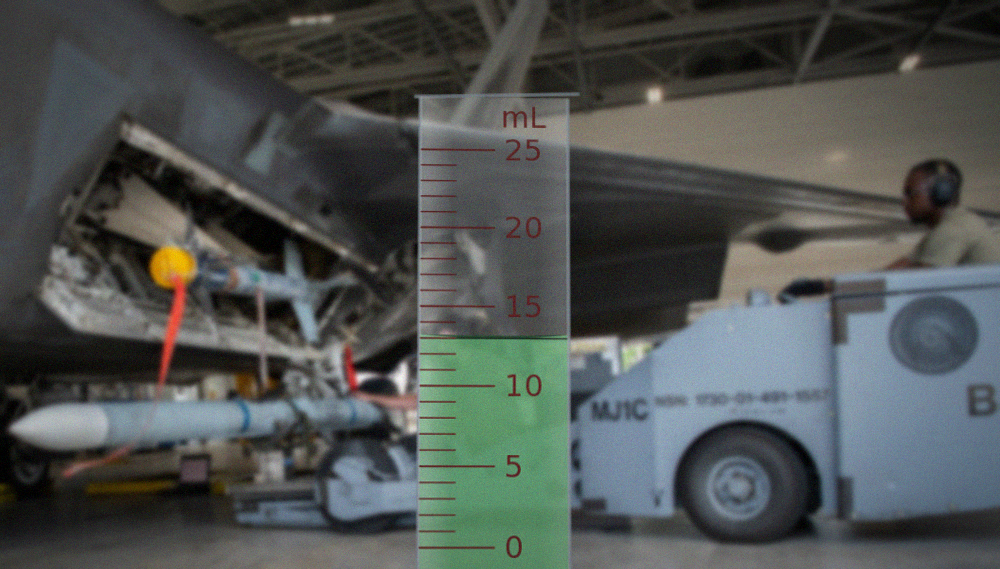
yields 13 mL
